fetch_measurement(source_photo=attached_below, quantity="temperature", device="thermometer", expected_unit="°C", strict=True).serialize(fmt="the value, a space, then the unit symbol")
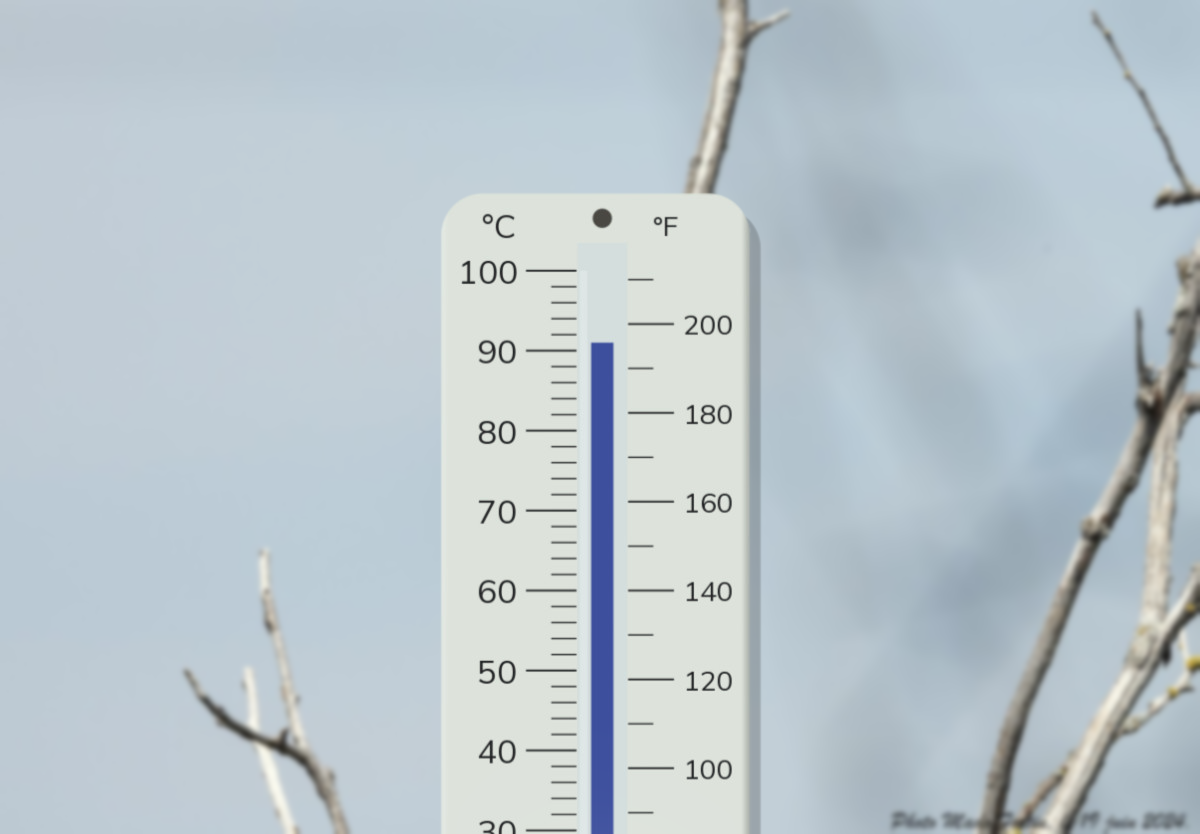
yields 91 °C
